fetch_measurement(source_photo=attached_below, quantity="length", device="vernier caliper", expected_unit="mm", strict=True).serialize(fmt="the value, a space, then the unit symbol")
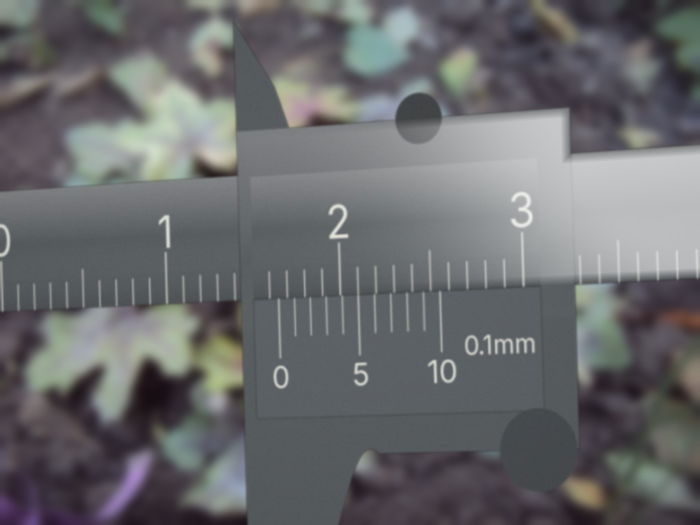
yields 16.5 mm
